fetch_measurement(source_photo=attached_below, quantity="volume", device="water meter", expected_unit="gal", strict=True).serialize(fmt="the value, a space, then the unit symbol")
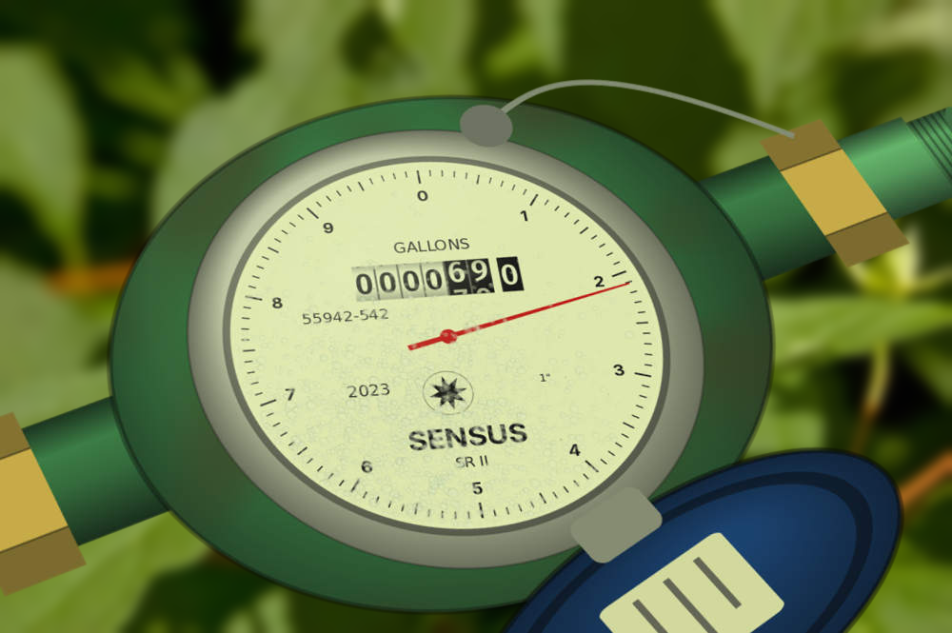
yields 692.1 gal
